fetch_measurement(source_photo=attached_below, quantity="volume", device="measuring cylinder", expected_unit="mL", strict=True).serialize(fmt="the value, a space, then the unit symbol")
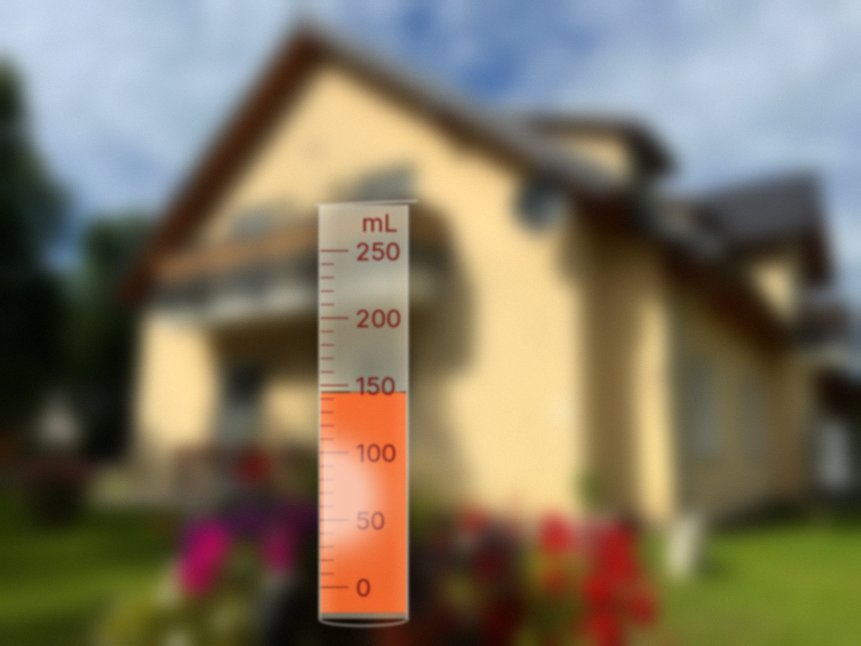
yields 145 mL
